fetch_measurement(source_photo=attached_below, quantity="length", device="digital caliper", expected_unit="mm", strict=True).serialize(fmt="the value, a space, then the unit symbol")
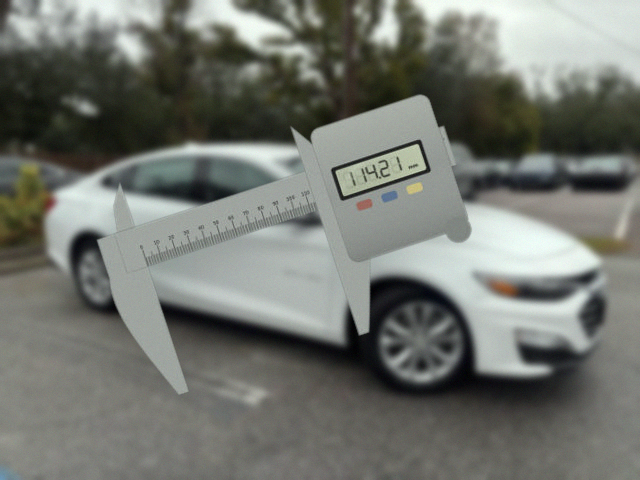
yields 114.21 mm
